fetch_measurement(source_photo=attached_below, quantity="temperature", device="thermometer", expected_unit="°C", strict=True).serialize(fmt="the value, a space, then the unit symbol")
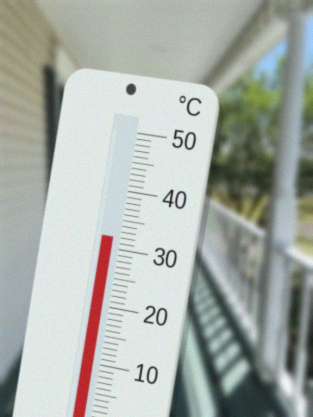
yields 32 °C
